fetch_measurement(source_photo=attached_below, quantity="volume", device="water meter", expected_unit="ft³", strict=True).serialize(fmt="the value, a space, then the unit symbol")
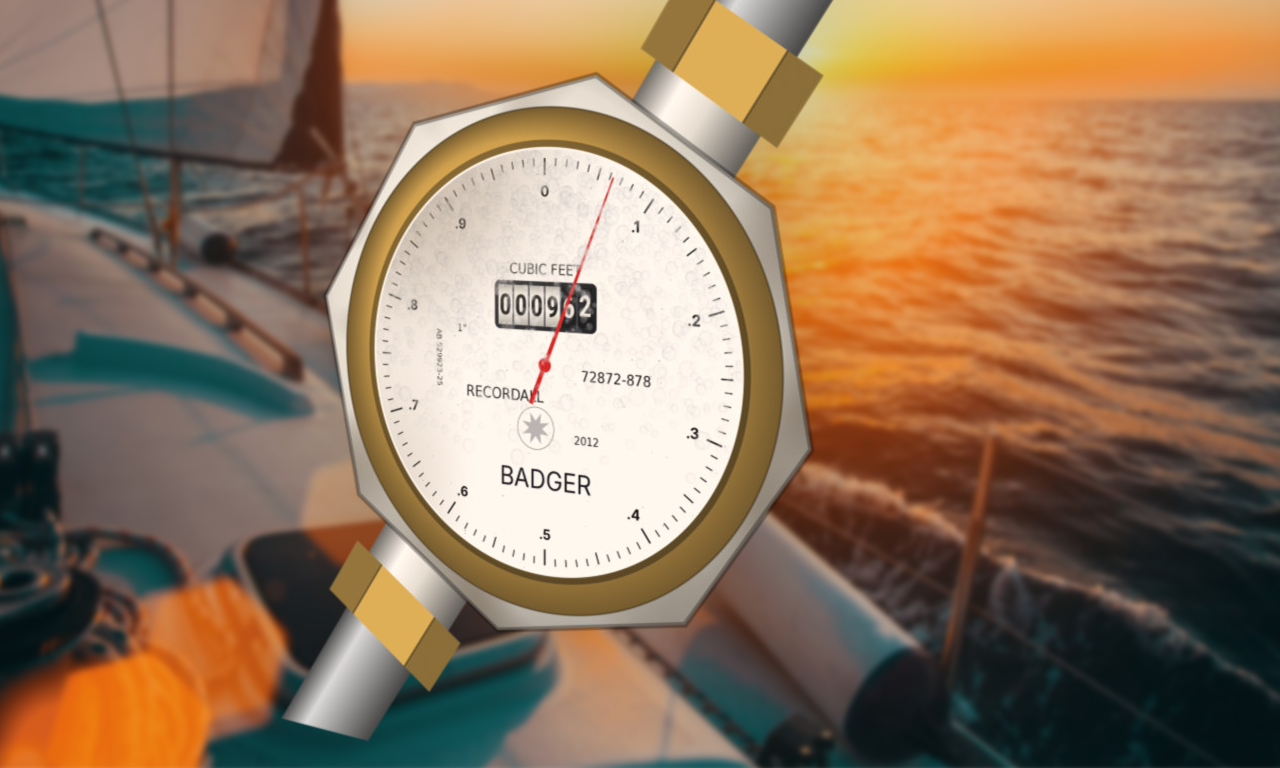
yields 962.06 ft³
